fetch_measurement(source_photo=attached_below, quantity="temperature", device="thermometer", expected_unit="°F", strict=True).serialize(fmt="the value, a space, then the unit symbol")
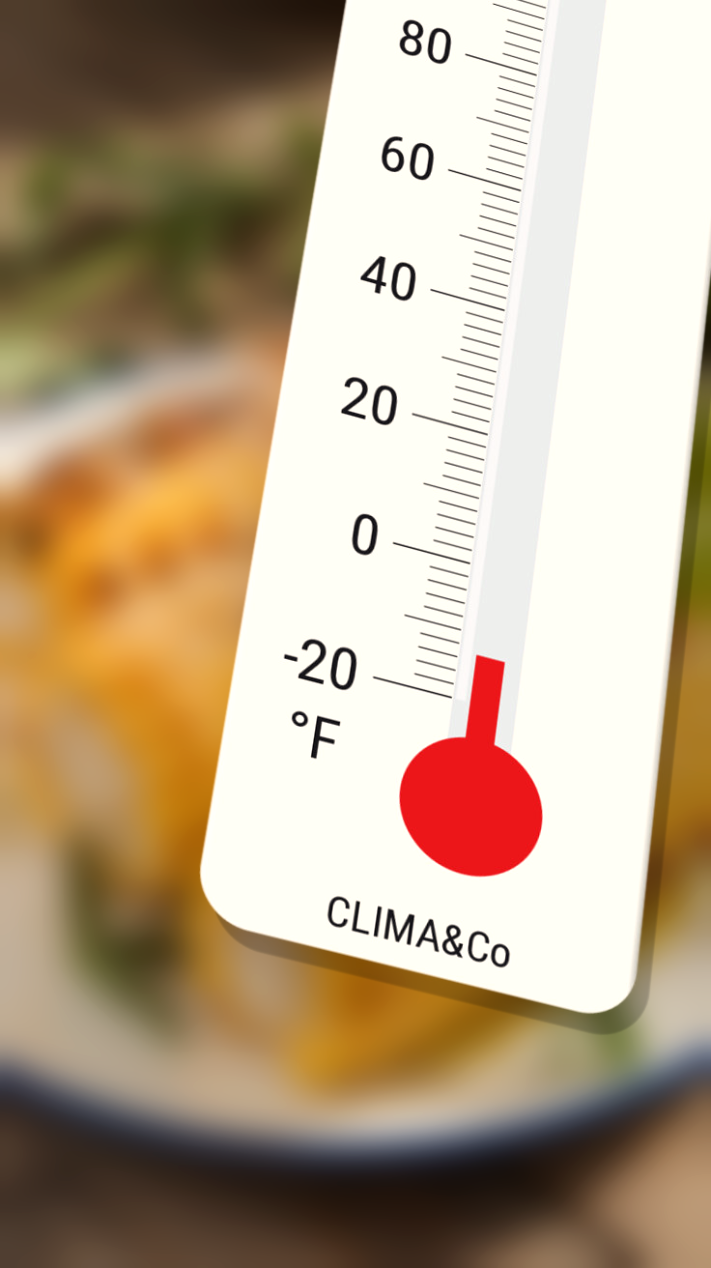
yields -13 °F
